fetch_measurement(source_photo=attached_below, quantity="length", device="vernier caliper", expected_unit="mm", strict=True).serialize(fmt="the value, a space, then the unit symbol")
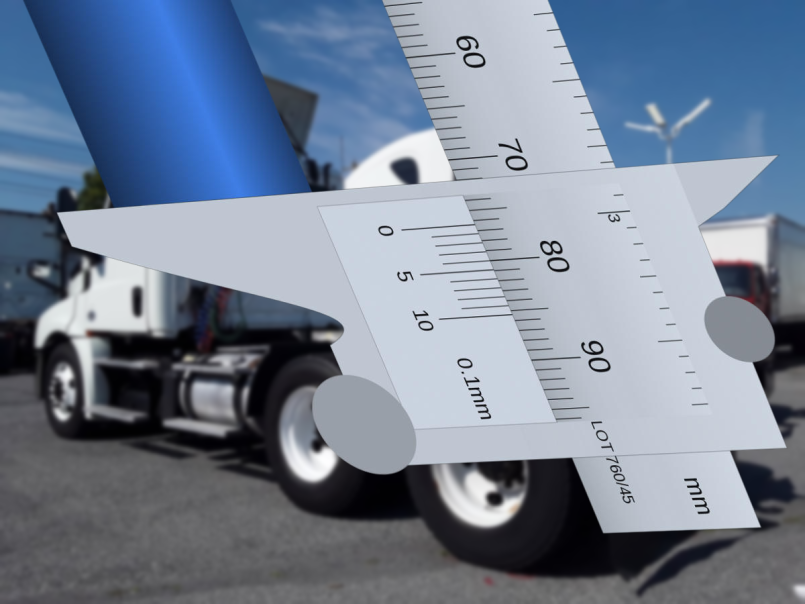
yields 76.4 mm
